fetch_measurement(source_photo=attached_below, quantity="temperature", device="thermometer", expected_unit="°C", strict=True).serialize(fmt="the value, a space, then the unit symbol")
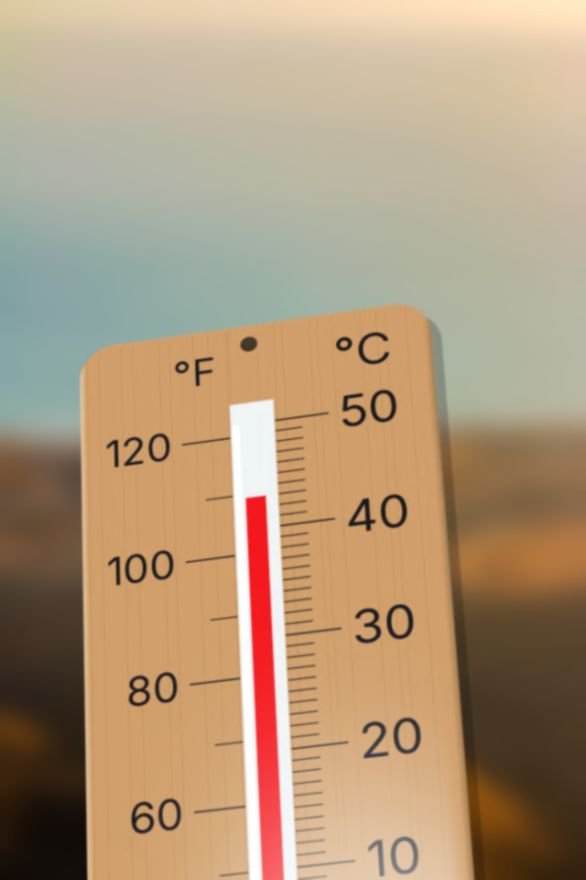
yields 43 °C
